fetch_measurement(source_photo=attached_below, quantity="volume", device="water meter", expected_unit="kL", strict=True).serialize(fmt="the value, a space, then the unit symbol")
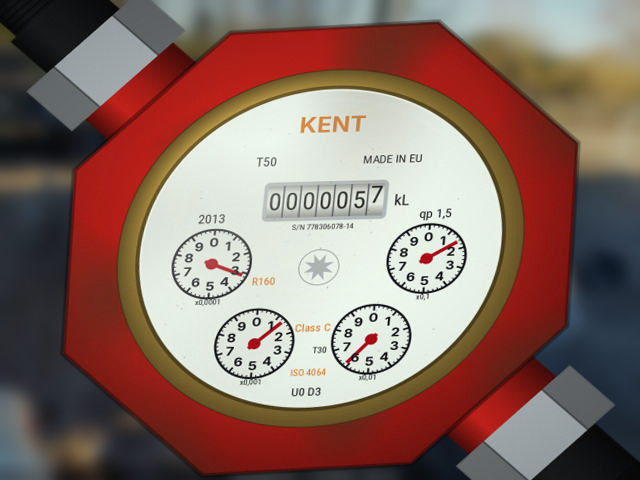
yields 57.1613 kL
